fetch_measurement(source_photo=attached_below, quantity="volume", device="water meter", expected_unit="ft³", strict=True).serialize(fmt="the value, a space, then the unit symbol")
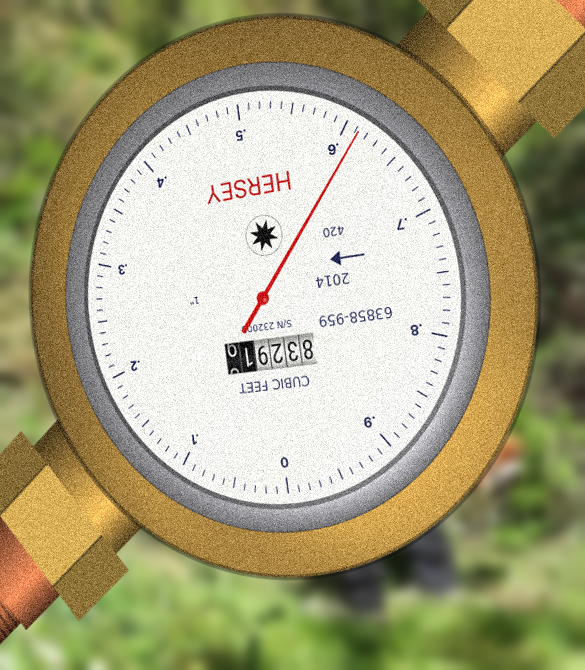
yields 832918.61 ft³
